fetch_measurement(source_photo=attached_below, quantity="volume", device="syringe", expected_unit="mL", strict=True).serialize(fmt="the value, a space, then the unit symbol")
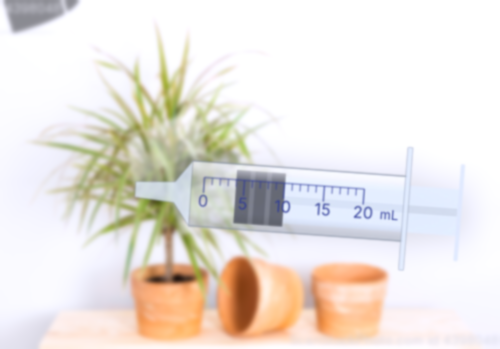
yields 4 mL
